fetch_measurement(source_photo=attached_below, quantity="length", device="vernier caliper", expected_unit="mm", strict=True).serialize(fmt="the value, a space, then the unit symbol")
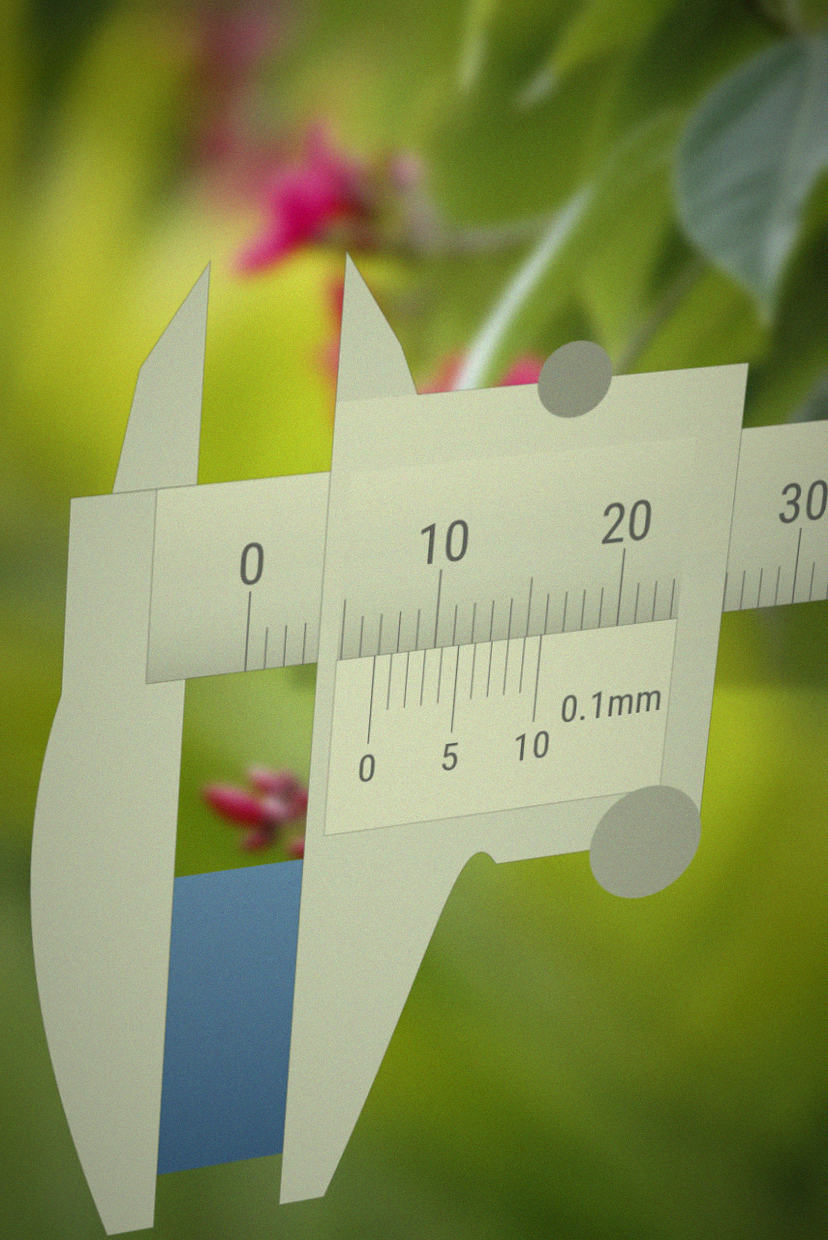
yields 6.8 mm
